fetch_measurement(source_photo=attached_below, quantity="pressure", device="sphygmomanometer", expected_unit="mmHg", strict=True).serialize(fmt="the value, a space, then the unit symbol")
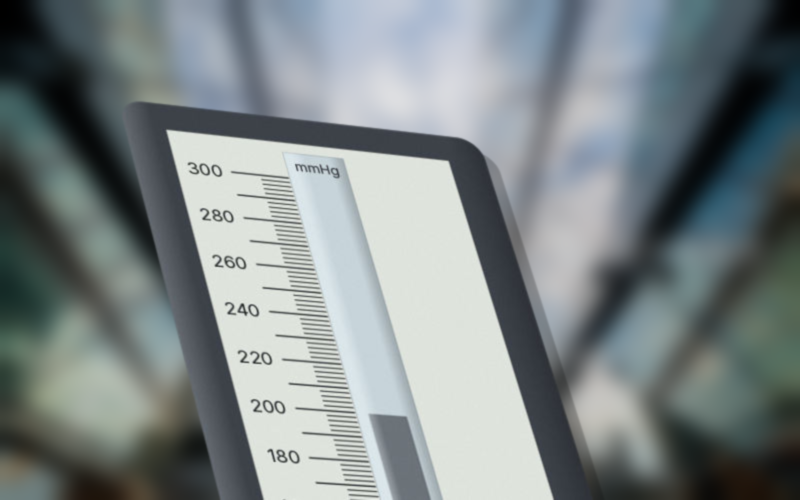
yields 200 mmHg
